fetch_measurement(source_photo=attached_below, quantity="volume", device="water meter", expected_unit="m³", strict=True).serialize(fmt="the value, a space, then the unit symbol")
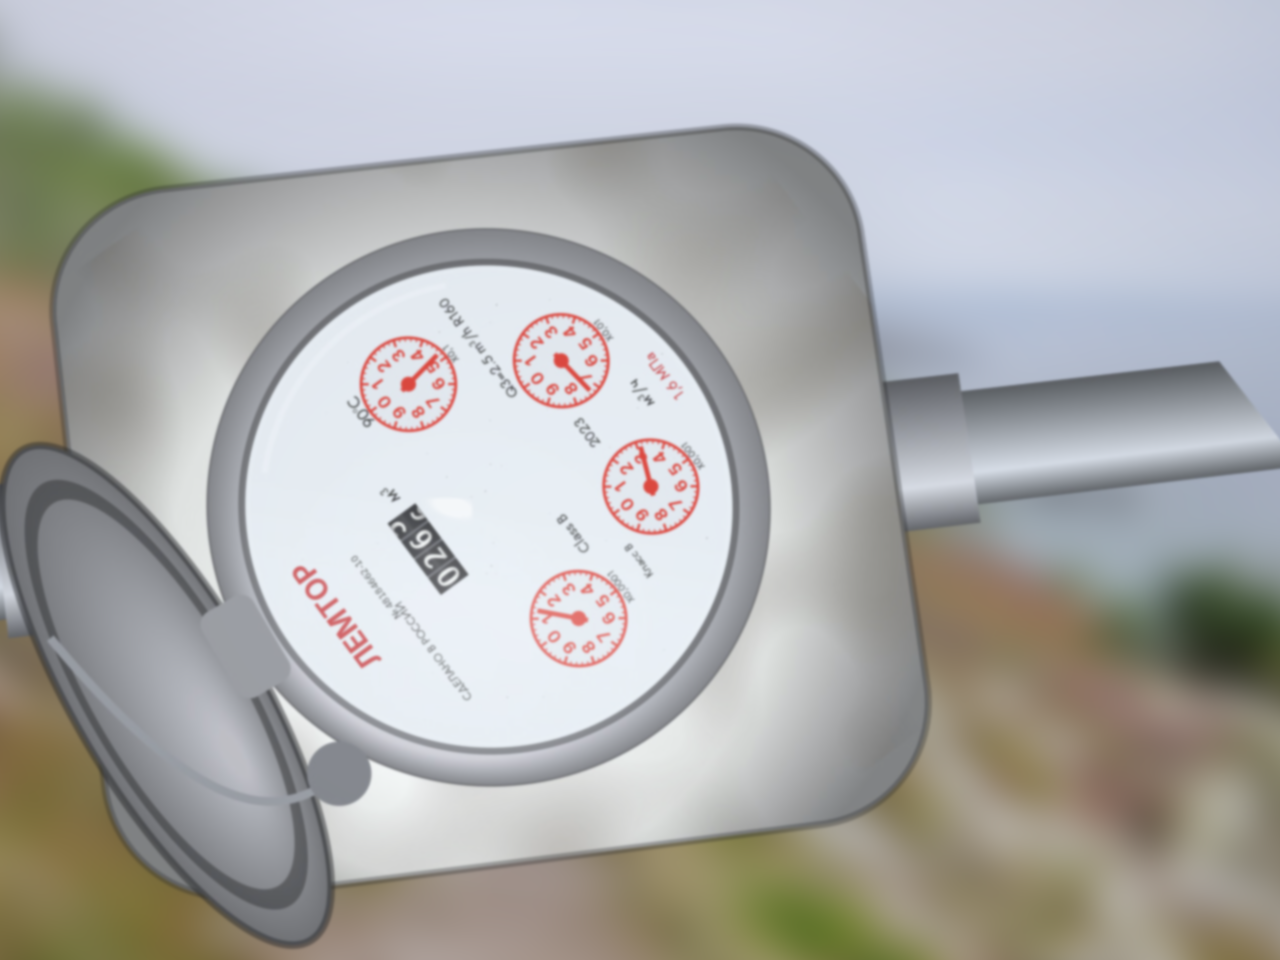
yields 265.4731 m³
